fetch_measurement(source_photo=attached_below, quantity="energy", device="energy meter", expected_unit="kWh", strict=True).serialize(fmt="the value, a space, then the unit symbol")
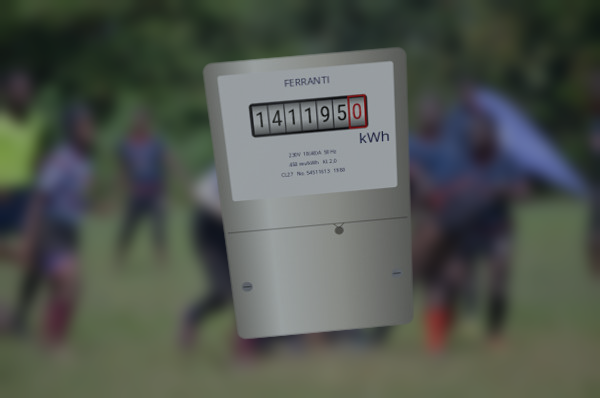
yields 141195.0 kWh
